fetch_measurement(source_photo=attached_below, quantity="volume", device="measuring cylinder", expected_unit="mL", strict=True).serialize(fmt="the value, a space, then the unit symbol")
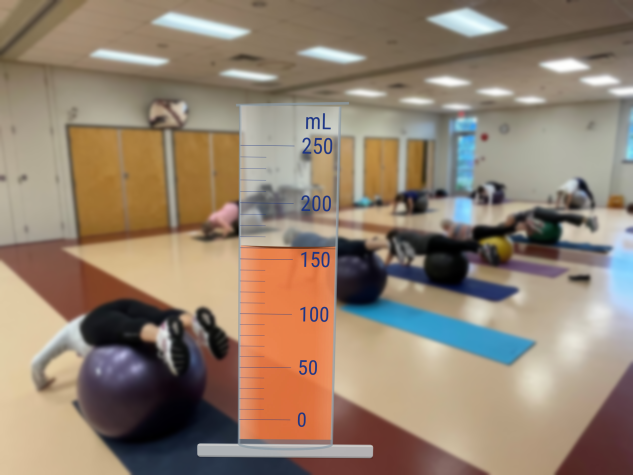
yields 160 mL
